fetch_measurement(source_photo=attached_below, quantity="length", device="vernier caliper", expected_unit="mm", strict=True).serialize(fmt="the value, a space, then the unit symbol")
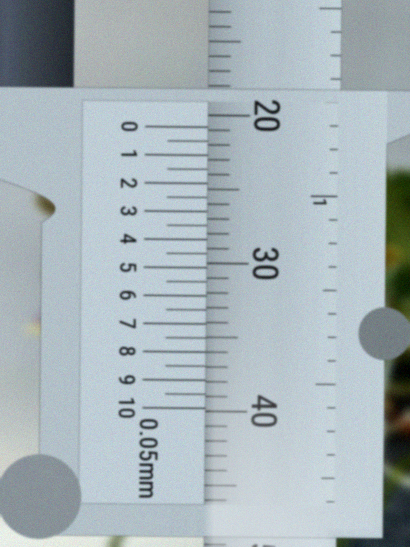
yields 20.8 mm
